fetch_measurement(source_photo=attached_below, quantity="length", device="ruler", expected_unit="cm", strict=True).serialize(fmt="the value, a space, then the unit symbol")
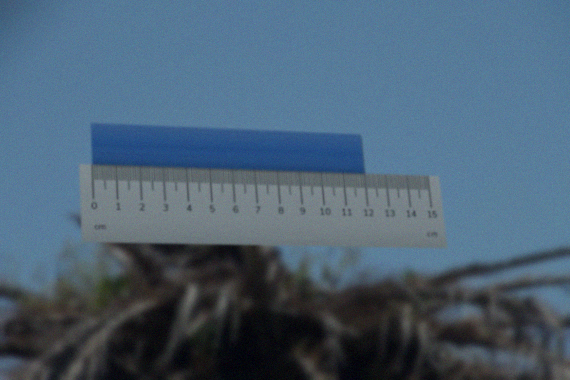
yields 12 cm
